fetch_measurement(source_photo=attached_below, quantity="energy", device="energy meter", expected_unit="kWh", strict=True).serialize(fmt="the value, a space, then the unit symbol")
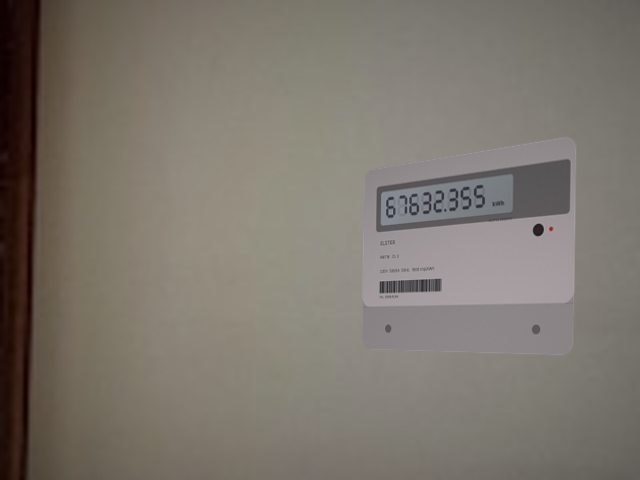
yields 67632.355 kWh
